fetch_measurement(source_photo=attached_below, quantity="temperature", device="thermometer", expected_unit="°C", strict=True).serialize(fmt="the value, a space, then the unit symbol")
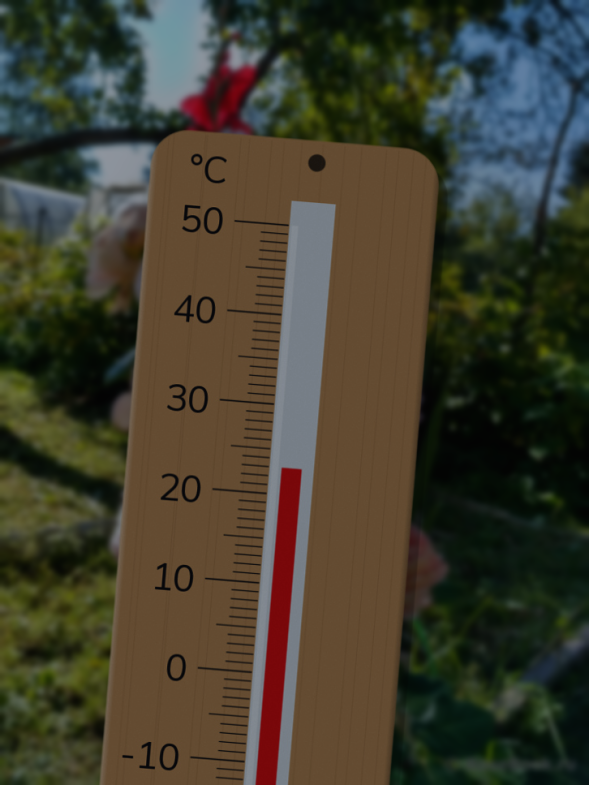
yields 23 °C
